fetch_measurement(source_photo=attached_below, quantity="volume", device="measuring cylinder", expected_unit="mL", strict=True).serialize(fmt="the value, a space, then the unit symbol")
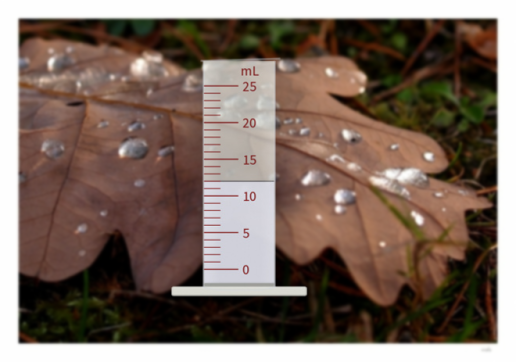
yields 12 mL
